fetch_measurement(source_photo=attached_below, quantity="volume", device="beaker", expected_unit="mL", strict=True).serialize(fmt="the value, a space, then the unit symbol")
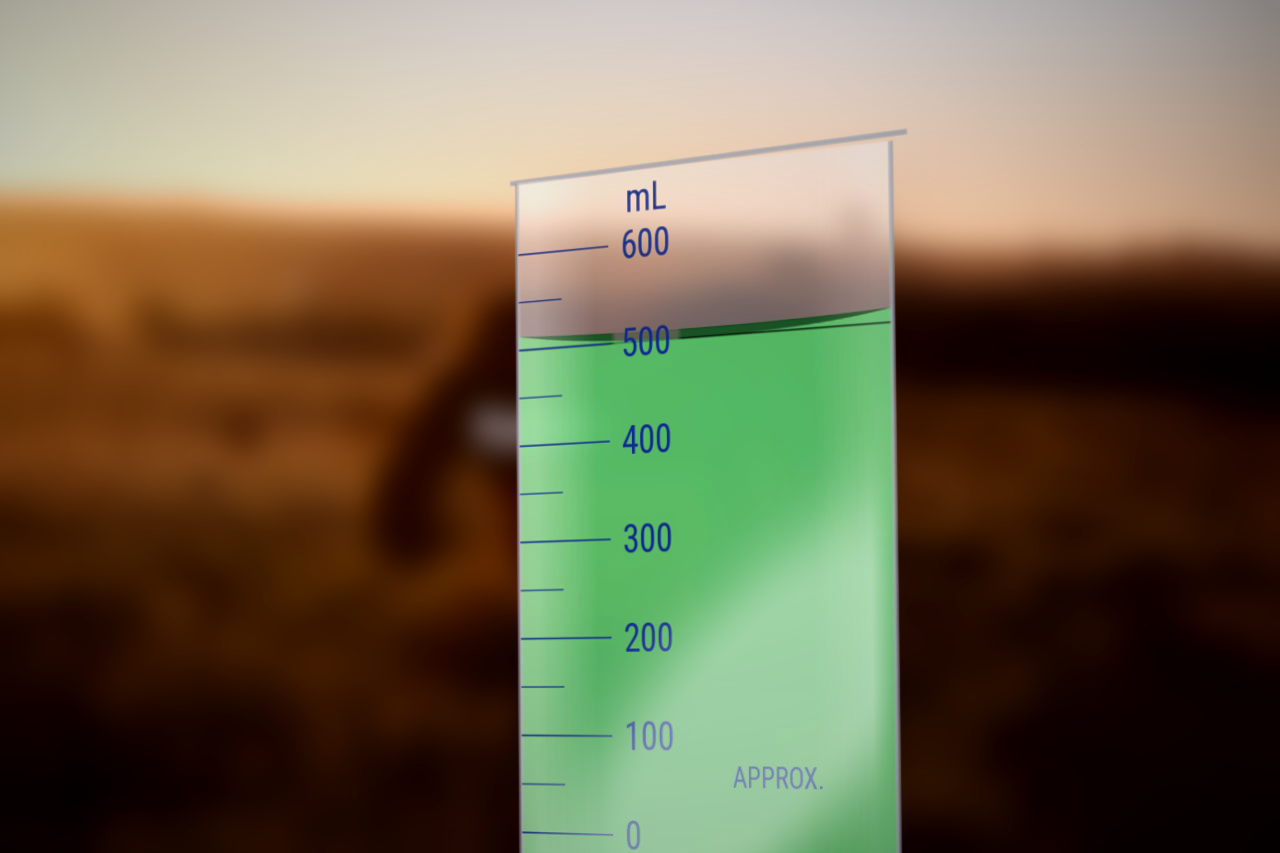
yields 500 mL
